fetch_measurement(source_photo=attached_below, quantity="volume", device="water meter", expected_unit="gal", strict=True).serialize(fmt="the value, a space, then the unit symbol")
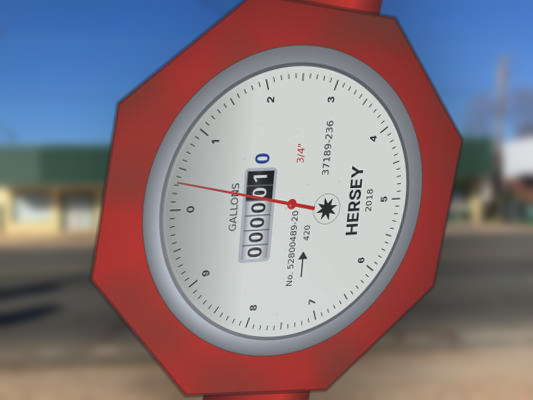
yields 10.3 gal
